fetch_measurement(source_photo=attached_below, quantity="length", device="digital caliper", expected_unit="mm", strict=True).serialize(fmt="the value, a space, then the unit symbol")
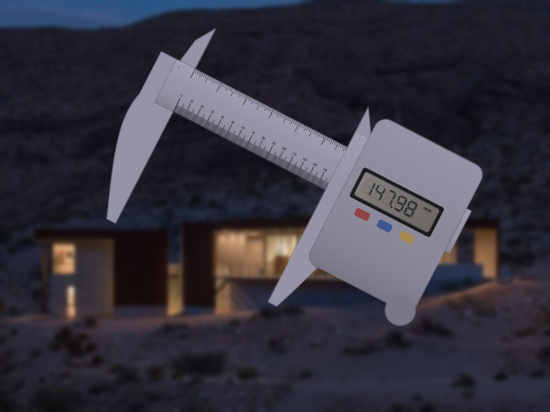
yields 147.98 mm
